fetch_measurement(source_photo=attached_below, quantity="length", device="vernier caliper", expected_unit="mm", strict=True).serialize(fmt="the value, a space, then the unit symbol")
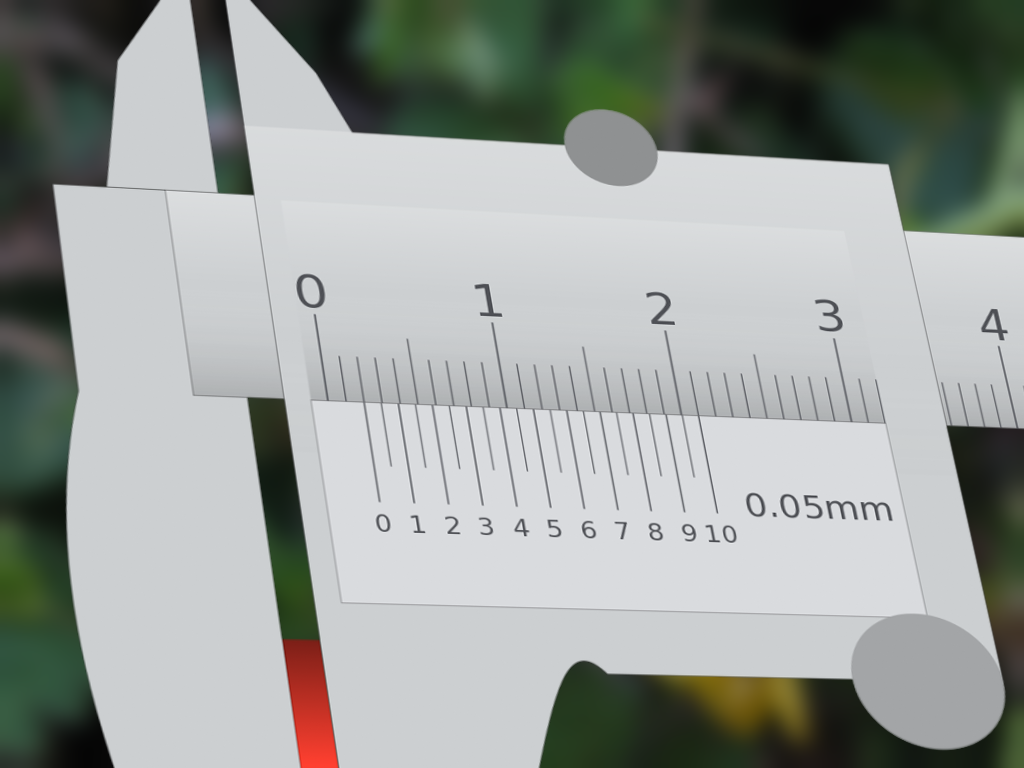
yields 2.0 mm
